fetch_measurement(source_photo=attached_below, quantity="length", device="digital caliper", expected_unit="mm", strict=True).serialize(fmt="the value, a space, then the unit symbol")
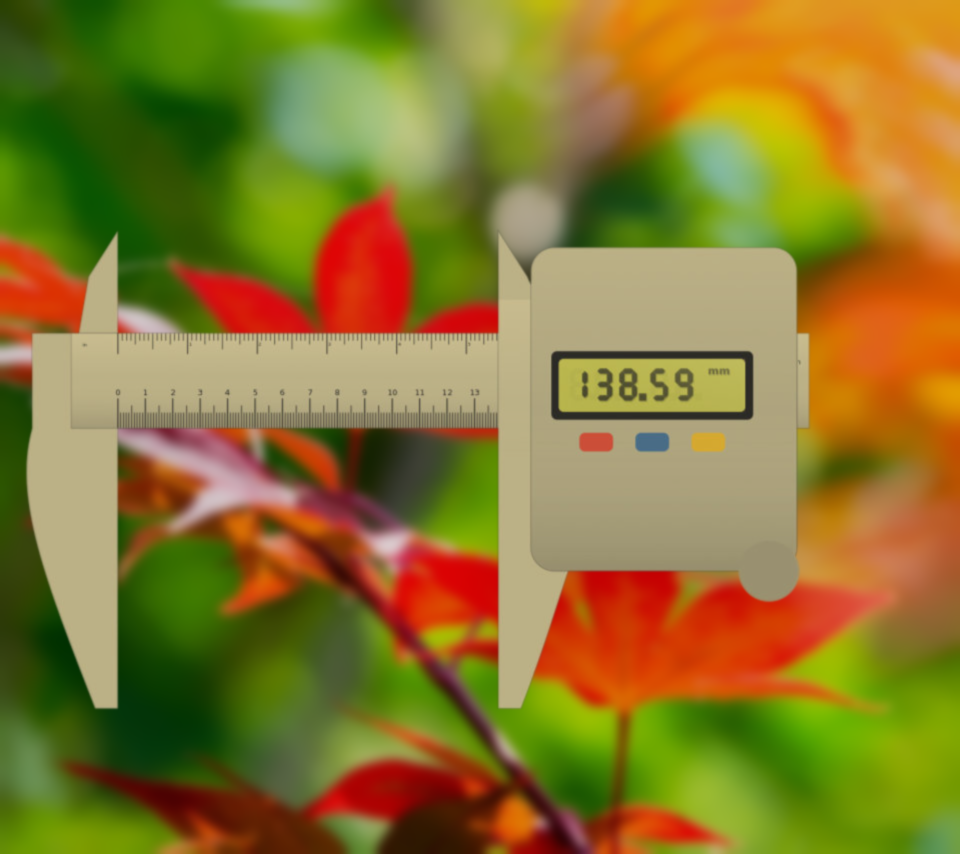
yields 138.59 mm
